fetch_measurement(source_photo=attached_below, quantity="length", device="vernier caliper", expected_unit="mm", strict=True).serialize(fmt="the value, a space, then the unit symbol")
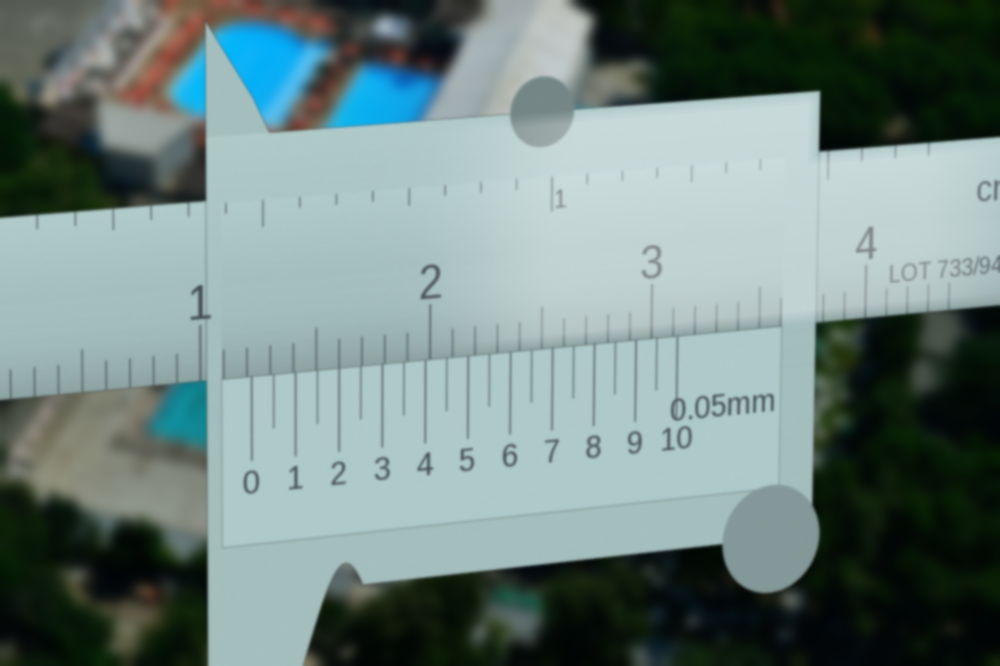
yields 12.2 mm
